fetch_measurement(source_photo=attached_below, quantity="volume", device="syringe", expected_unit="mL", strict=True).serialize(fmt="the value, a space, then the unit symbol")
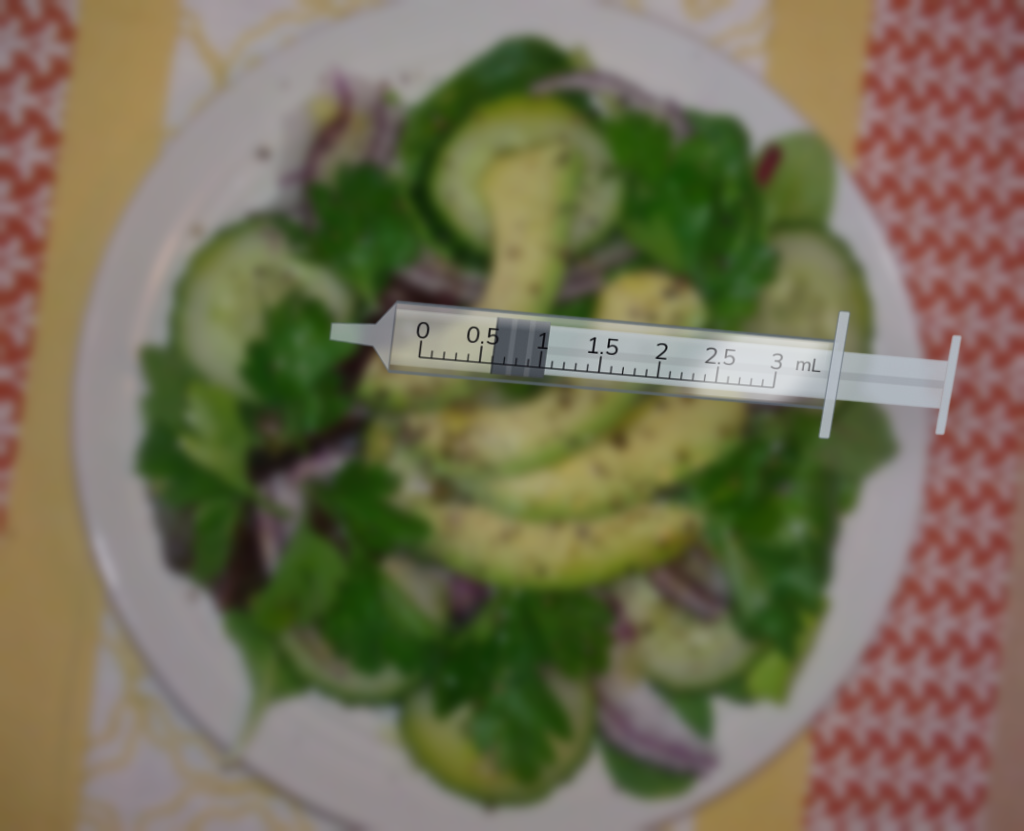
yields 0.6 mL
